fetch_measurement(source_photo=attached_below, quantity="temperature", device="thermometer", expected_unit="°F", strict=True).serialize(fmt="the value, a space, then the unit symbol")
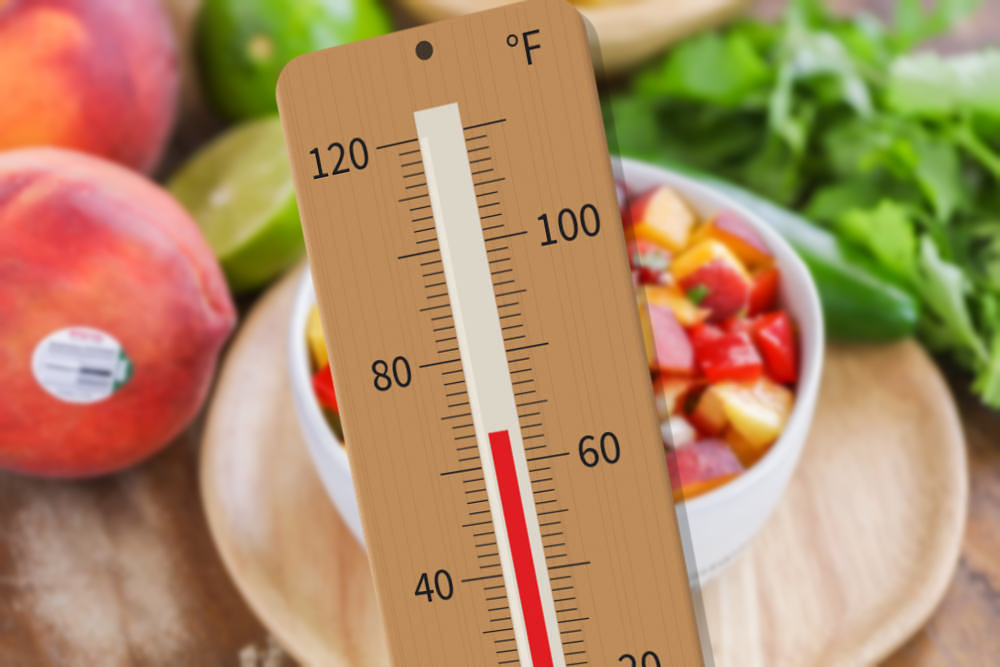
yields 66 °F
